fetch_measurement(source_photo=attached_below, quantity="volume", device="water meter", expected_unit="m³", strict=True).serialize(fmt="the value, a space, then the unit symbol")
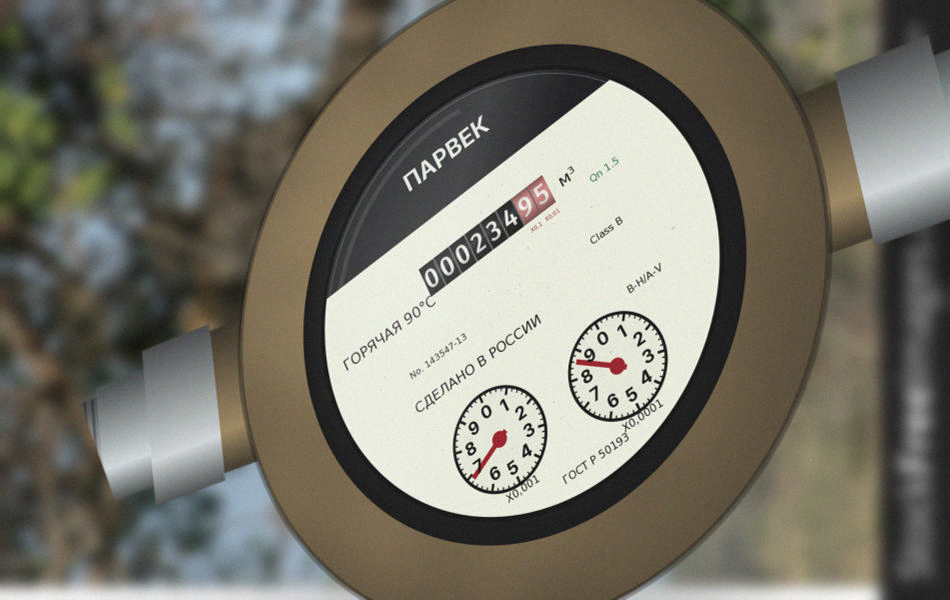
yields 234.9568 m³
